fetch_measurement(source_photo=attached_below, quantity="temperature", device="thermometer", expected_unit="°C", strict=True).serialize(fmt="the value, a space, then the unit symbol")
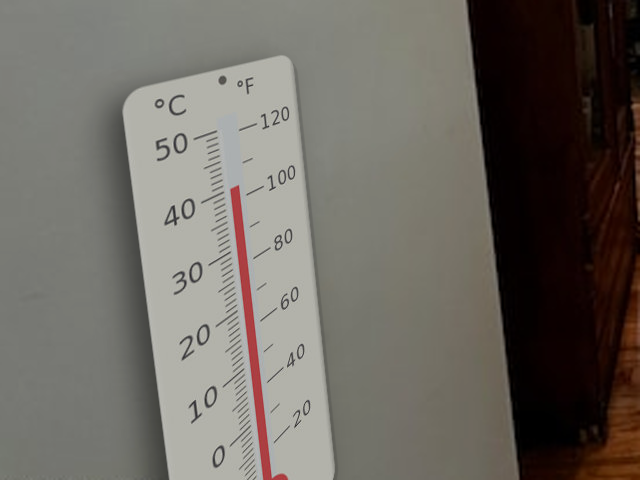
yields 40 °C
